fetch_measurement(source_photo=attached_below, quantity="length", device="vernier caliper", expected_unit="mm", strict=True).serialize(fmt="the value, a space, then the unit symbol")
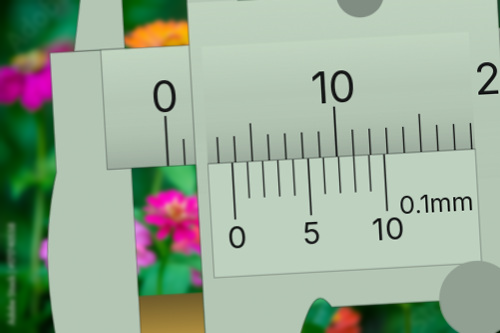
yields 3.8 mm
